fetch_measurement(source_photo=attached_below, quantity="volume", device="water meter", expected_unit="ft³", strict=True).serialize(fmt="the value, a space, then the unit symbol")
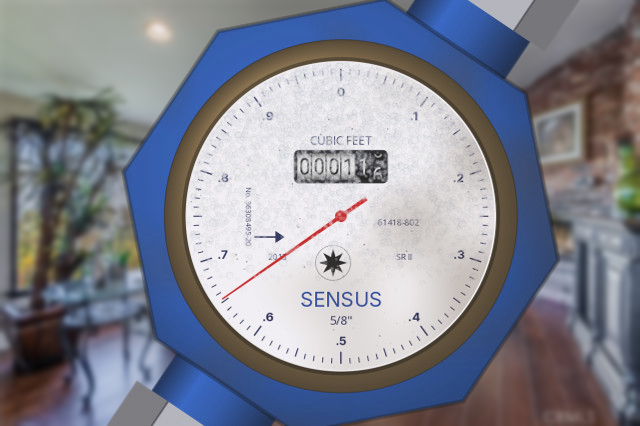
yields 115.65 ft³
